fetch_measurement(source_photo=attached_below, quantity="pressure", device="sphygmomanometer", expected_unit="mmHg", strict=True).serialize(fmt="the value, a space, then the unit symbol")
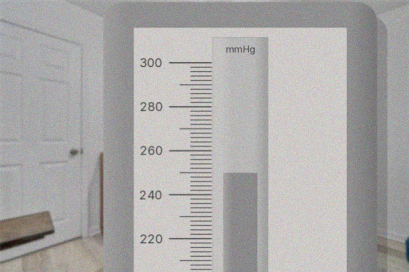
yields 250 mmHg
